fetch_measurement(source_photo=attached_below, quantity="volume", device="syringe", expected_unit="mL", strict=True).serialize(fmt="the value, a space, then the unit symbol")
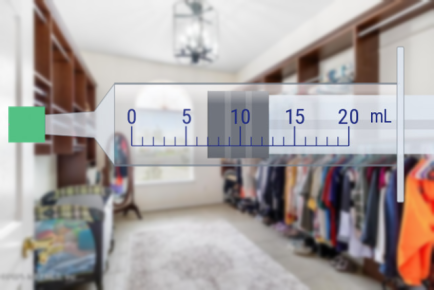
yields 7 mL
